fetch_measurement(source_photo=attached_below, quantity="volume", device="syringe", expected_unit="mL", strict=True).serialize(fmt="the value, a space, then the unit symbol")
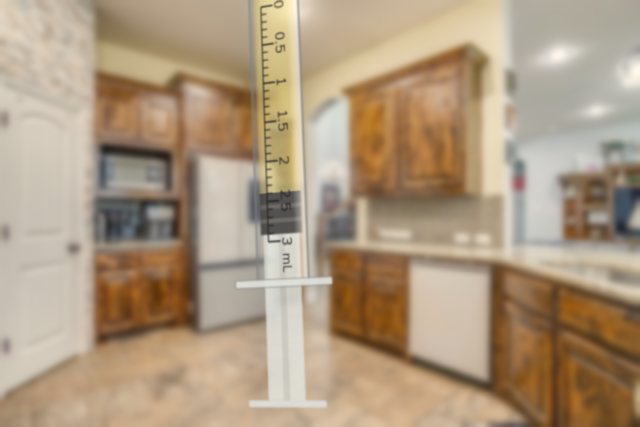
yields 2.4 mL
